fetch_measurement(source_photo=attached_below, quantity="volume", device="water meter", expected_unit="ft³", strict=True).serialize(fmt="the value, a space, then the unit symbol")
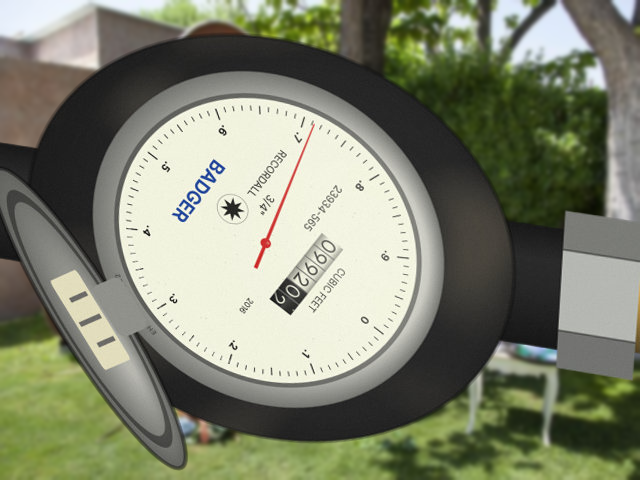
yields 99201.71 ft³
